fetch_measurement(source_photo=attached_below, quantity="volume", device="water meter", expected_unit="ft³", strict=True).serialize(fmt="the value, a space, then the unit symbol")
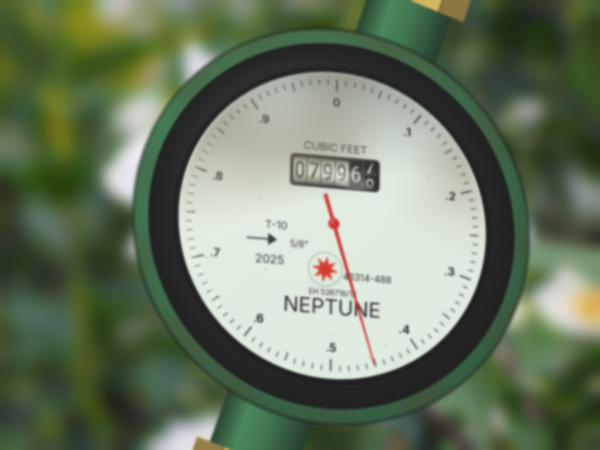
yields 79967.45 ft³
